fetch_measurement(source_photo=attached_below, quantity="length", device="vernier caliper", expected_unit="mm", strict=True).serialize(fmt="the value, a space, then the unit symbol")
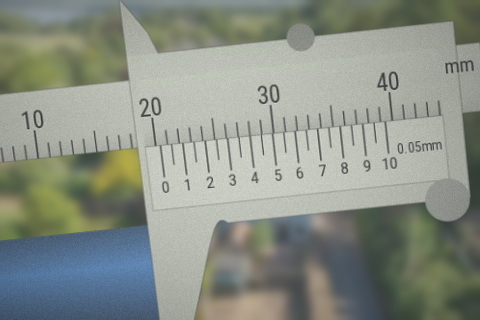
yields 20.4 mm
